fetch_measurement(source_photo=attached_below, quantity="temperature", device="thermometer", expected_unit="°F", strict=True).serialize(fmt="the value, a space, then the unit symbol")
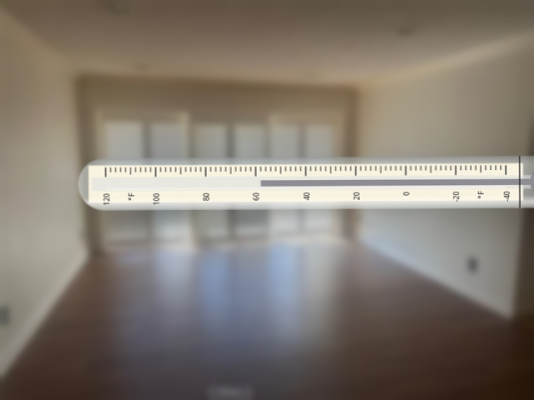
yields 58 °F
